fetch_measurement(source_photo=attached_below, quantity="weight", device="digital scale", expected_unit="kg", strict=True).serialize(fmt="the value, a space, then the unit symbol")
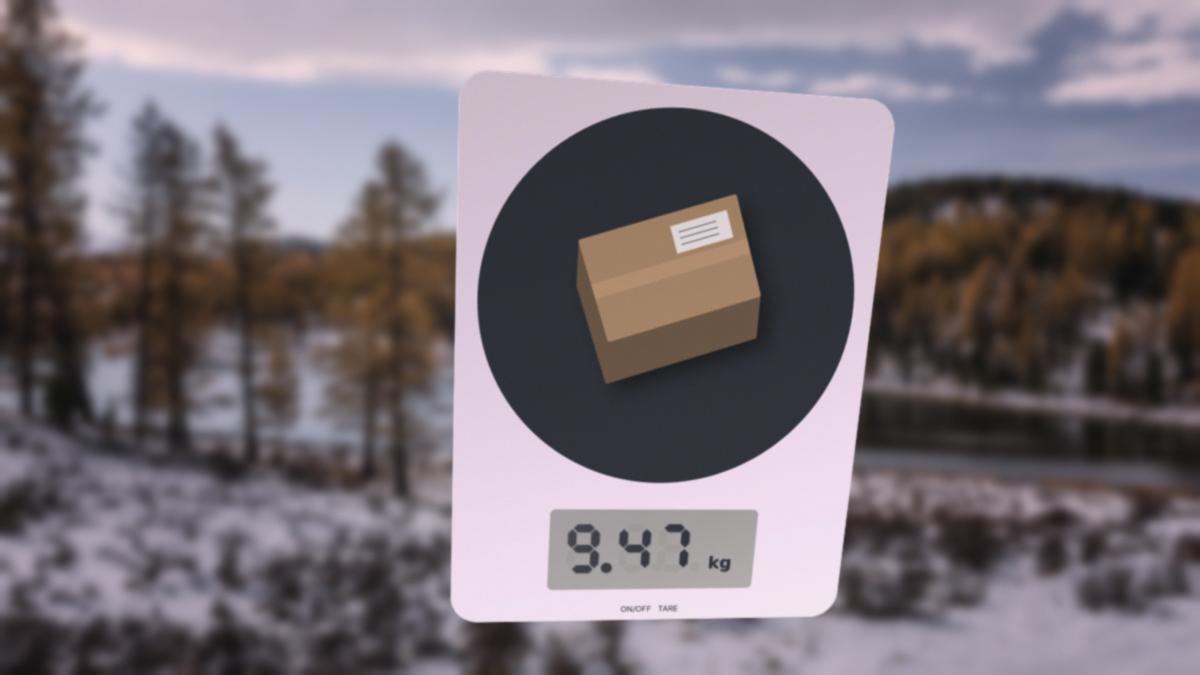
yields 9.47 kg
